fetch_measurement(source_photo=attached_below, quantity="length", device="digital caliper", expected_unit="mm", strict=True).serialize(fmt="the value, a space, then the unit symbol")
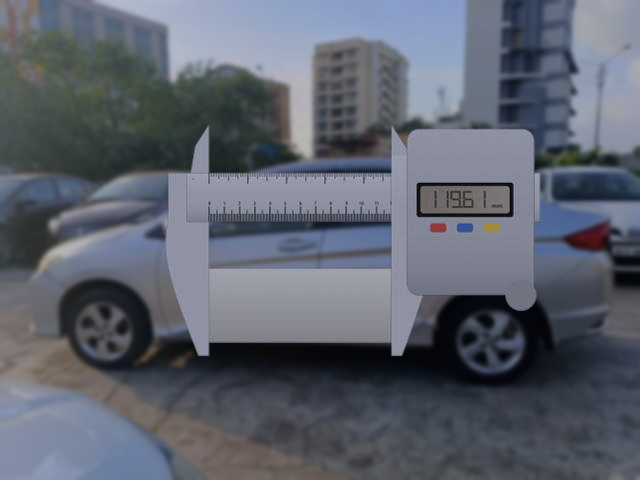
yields 119.61 mm
